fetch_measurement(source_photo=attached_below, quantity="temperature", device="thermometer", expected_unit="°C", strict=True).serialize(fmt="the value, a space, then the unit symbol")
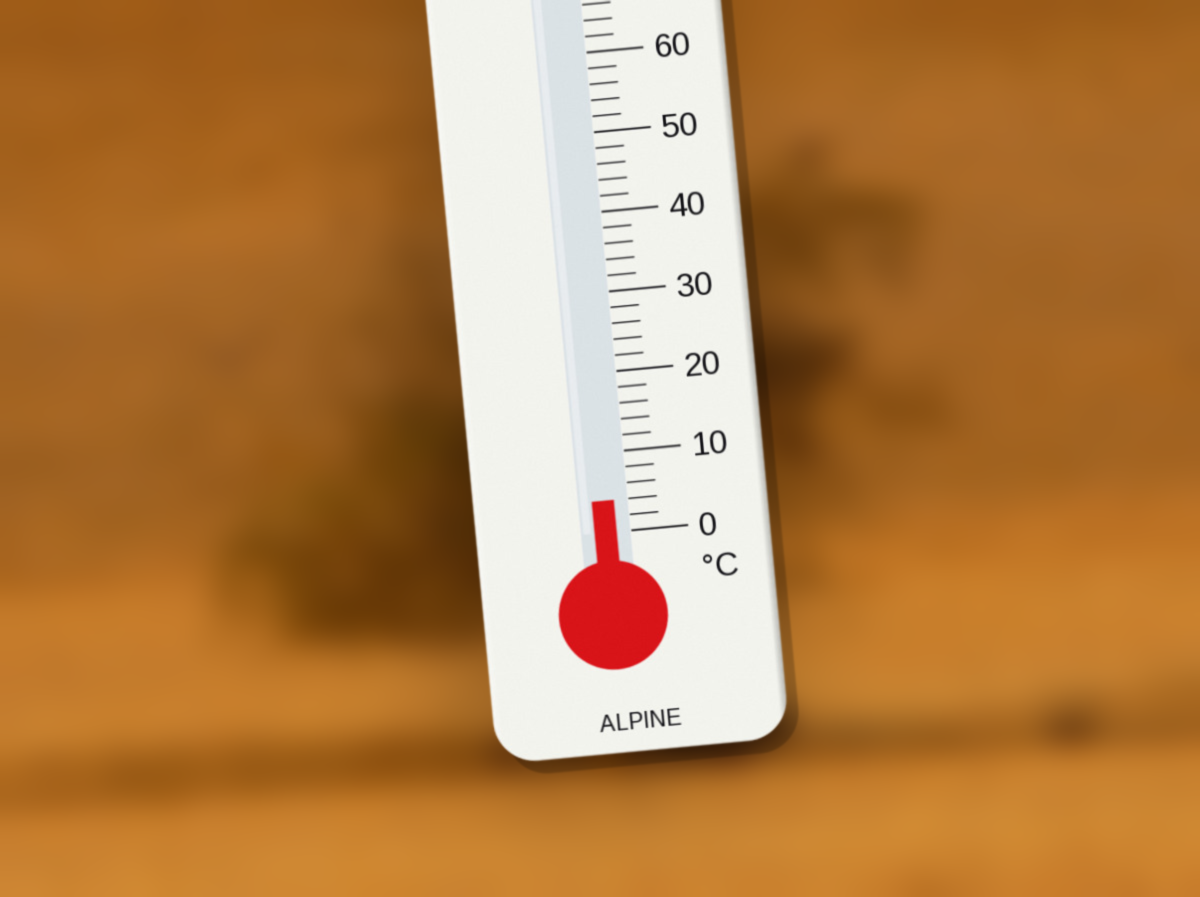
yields 4 °C
